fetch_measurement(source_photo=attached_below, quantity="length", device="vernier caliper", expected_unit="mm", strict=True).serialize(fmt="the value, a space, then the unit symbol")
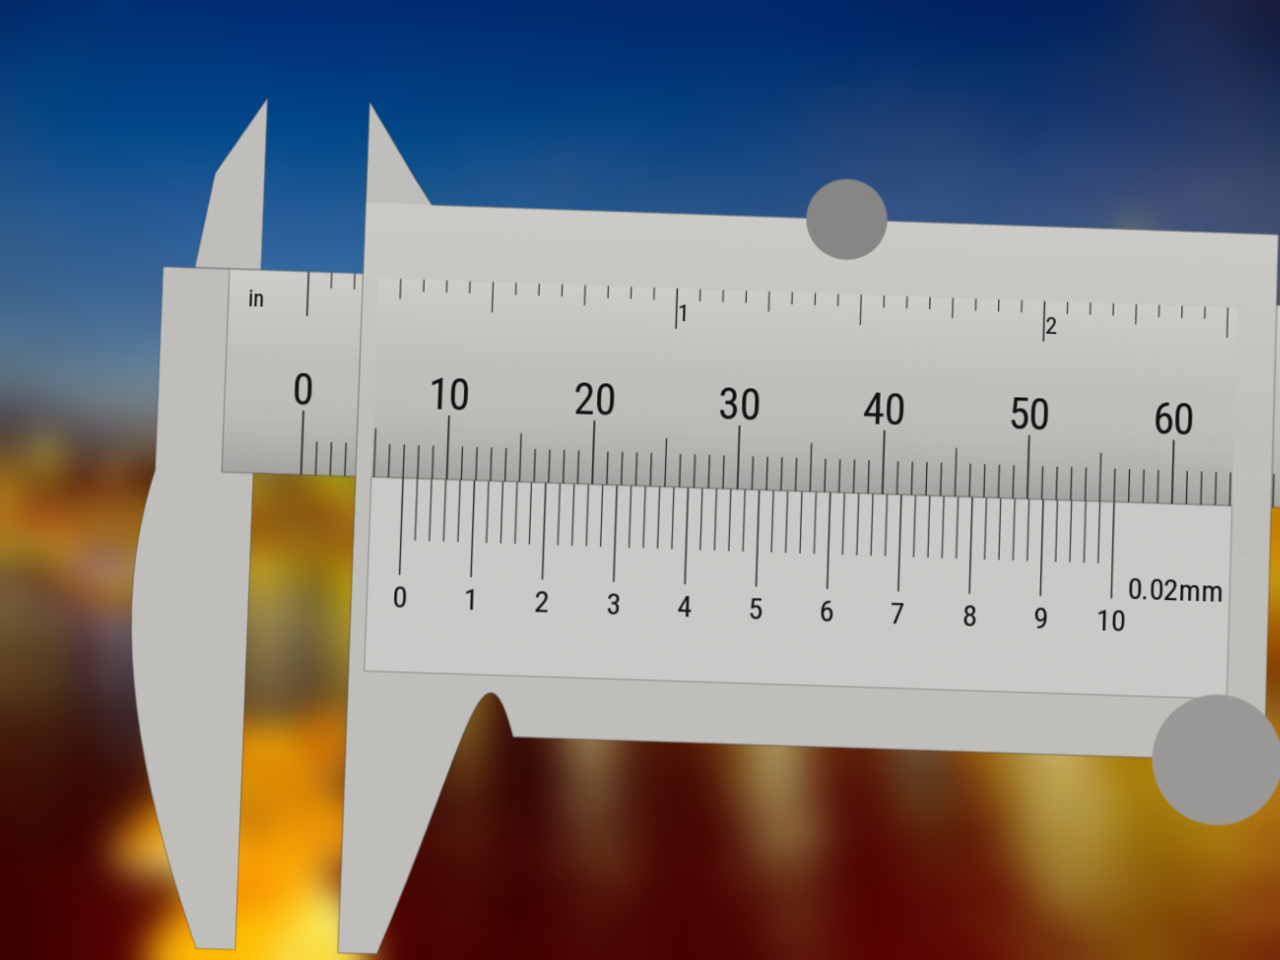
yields 7.0 mm
